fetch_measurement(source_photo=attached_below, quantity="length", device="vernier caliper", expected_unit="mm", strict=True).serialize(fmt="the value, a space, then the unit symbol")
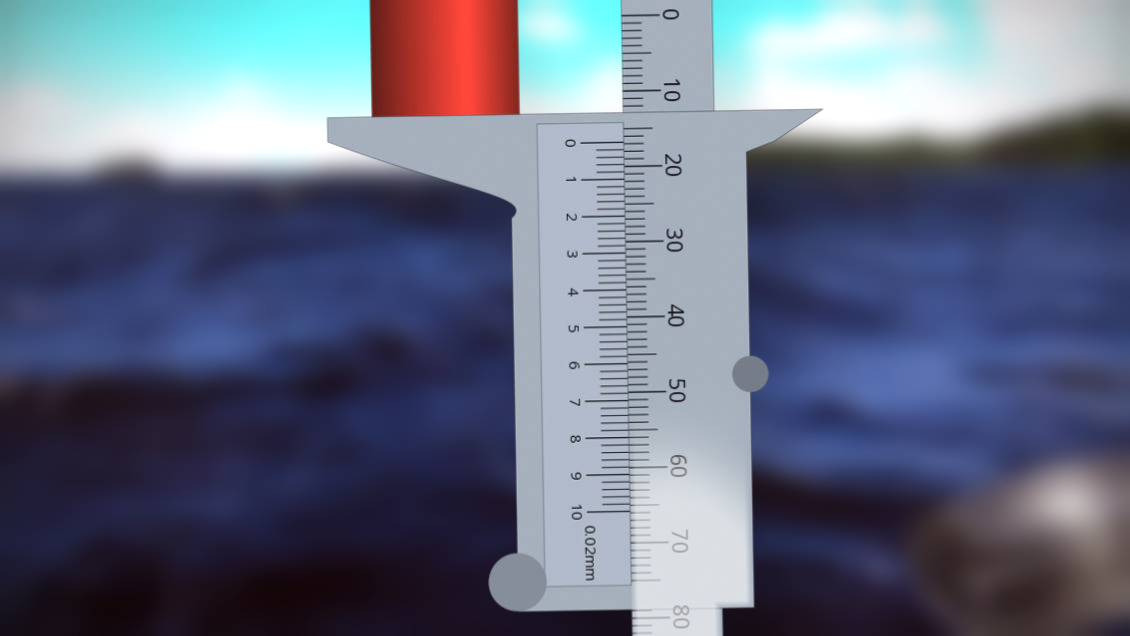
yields 16.8 mm
